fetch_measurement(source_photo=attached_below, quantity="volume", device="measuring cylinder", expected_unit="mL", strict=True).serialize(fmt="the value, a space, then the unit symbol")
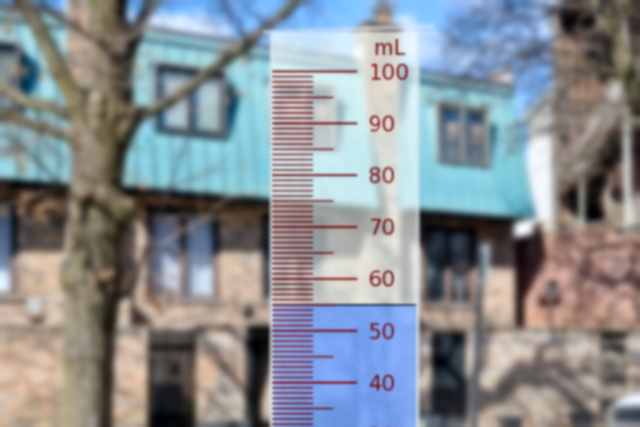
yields 55 mL
